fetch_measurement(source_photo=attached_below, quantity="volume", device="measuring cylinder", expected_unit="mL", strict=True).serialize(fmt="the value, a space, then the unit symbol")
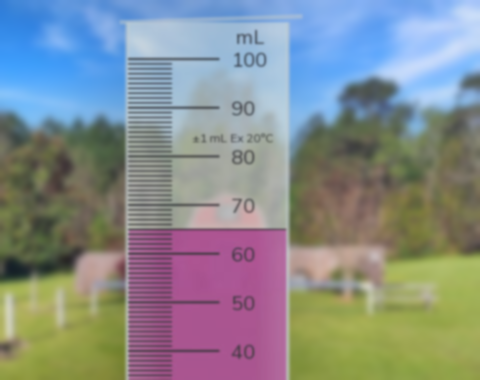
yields 65 mL
